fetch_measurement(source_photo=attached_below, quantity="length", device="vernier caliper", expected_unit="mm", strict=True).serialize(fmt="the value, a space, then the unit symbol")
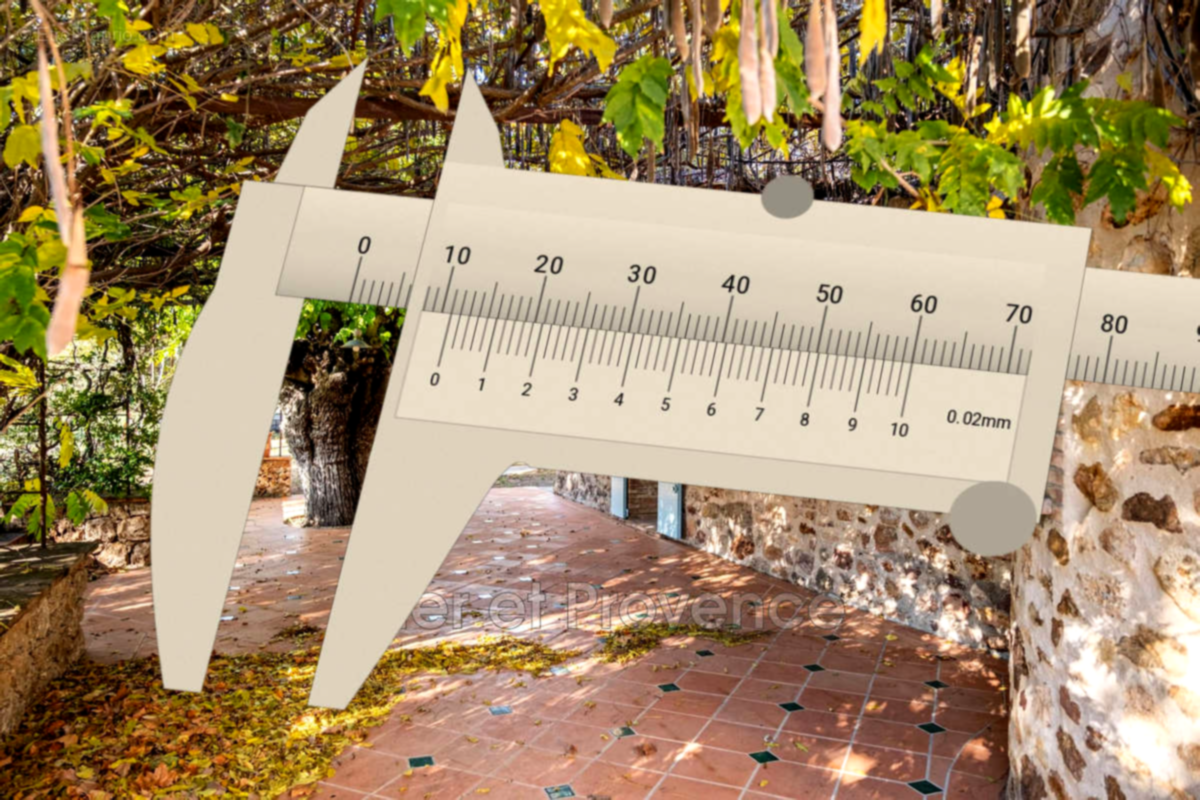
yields 11.0 mm
